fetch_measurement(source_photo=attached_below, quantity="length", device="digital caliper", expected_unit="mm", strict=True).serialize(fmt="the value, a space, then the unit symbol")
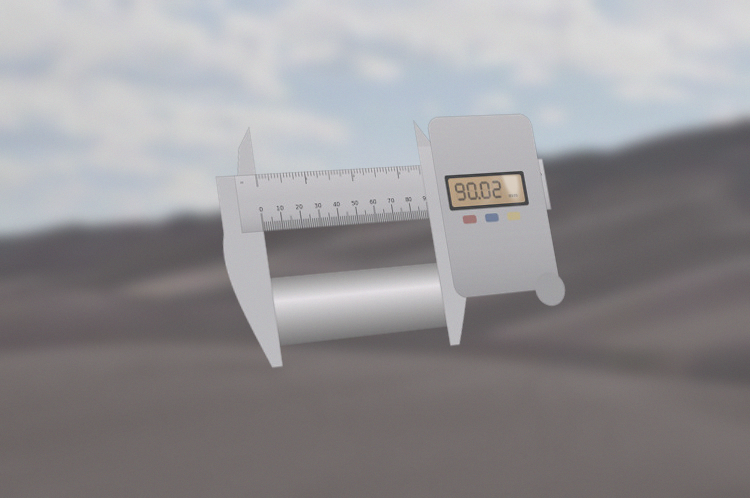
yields 90.02 mm
